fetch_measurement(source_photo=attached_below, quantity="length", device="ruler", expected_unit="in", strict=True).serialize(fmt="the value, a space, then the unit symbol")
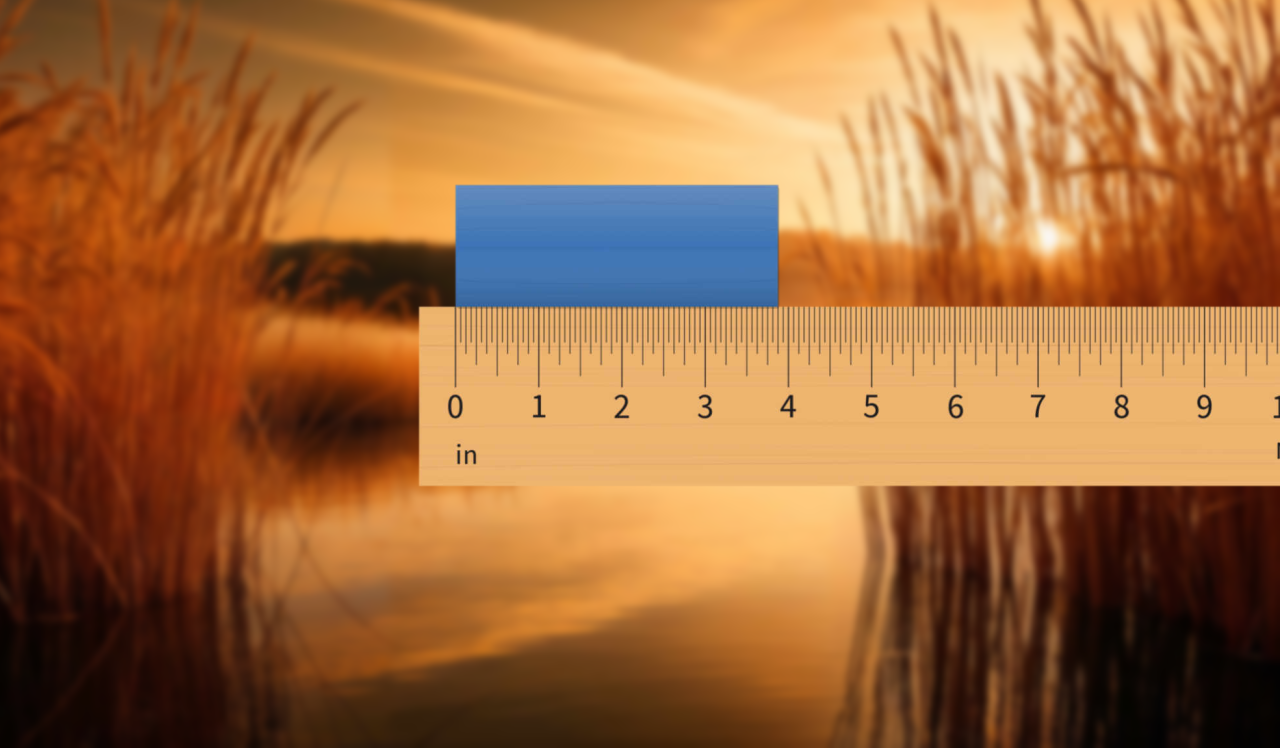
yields 3.875 in
